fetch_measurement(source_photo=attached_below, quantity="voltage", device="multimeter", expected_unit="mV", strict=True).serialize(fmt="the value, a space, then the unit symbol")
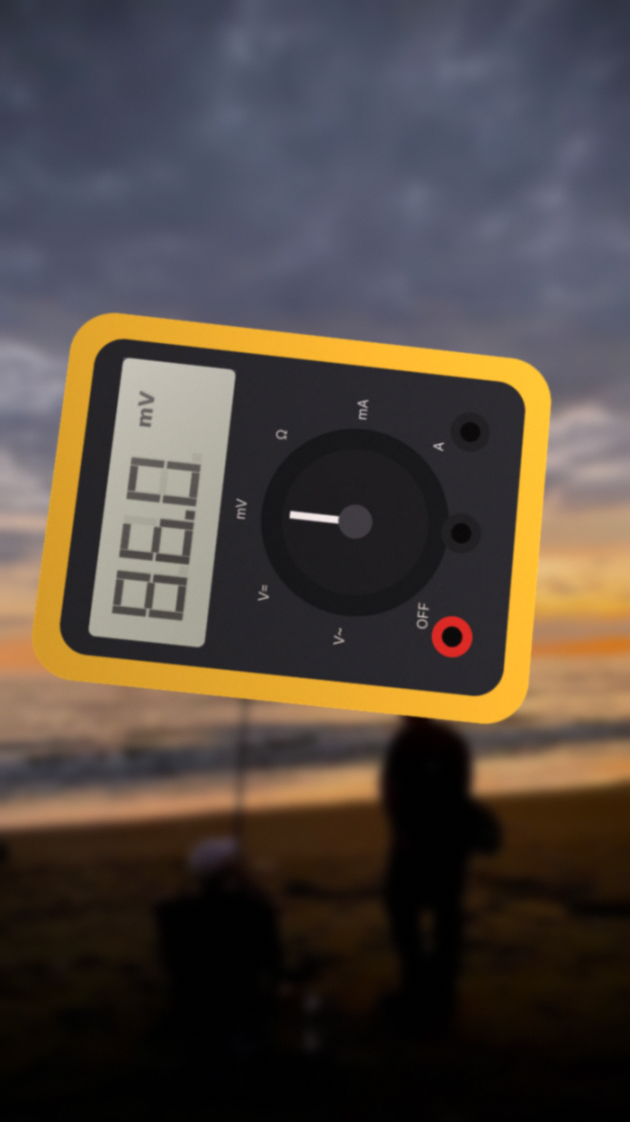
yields 86.0 mV
